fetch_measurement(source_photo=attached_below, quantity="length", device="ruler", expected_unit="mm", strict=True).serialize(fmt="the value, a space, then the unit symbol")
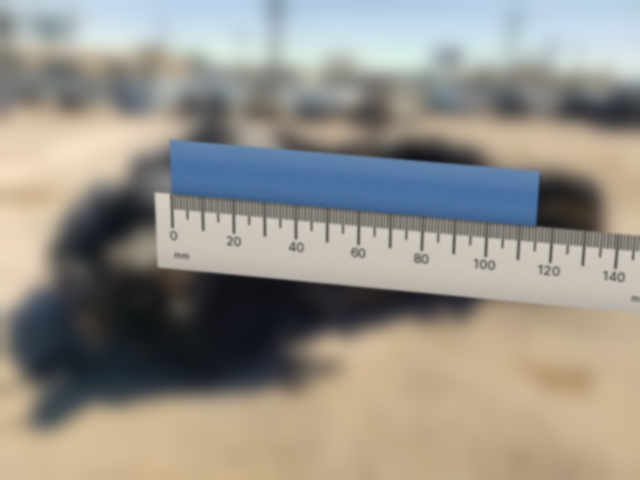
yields 115 mm
